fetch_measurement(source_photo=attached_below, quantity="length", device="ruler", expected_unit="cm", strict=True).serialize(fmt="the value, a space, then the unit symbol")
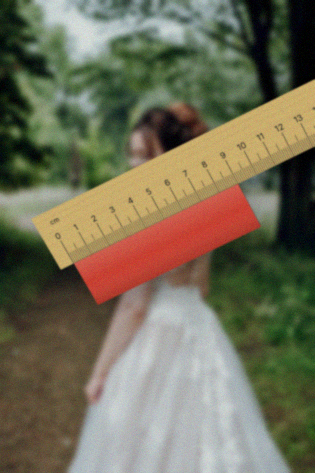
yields 9 cm
